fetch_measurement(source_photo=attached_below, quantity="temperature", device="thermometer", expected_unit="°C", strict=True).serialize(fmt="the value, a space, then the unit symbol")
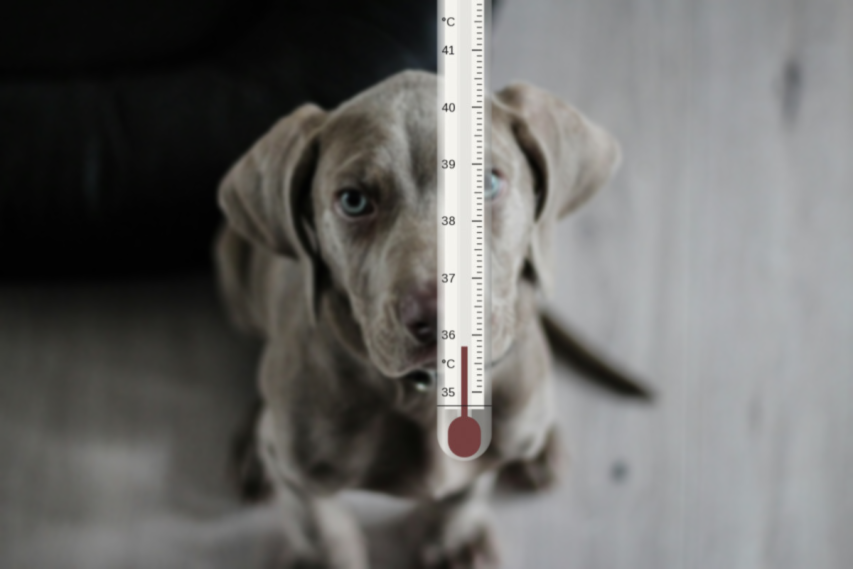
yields 35.8 °C
